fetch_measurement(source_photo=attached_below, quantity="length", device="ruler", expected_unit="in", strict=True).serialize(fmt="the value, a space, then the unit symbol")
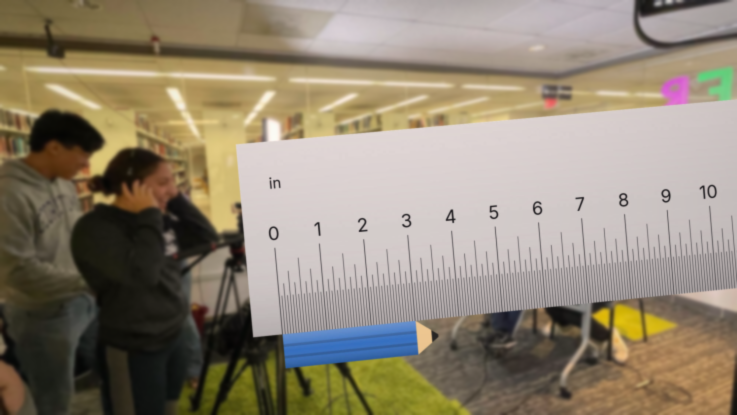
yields 3.5 in
